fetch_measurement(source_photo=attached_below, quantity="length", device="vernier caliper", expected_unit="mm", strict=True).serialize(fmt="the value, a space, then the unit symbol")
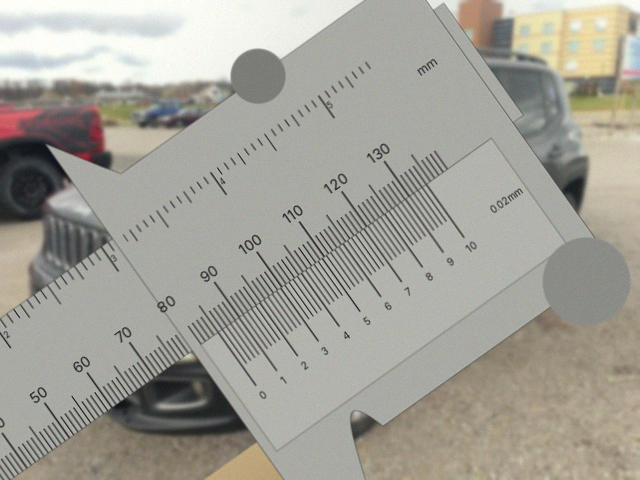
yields 85.0 mm
